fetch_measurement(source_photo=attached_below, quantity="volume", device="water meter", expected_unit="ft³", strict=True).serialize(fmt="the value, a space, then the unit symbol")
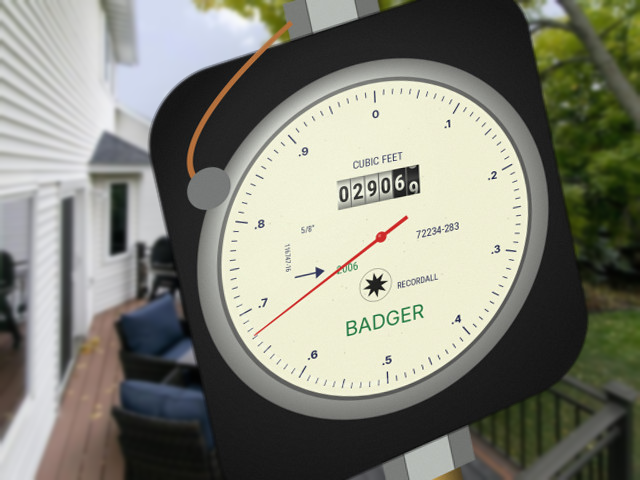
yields 29068.67 ft³
